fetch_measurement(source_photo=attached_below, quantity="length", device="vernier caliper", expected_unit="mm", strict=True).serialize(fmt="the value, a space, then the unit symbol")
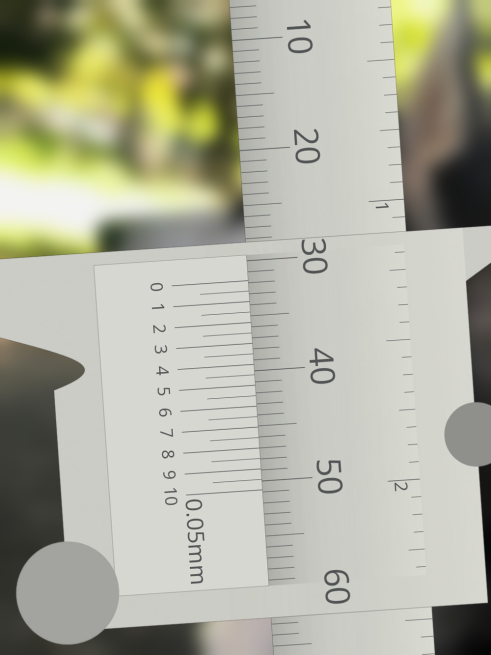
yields 31.8 mm
